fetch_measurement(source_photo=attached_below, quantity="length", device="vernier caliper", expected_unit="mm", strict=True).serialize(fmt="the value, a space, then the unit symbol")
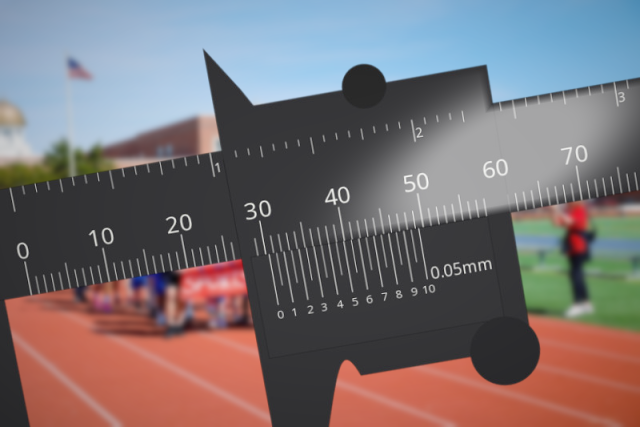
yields 30.4 mm
